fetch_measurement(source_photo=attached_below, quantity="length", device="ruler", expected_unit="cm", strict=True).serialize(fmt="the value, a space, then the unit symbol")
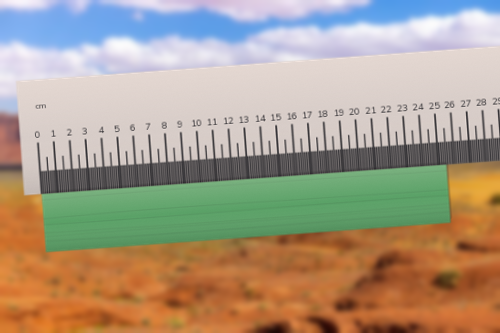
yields 25.5 cm
